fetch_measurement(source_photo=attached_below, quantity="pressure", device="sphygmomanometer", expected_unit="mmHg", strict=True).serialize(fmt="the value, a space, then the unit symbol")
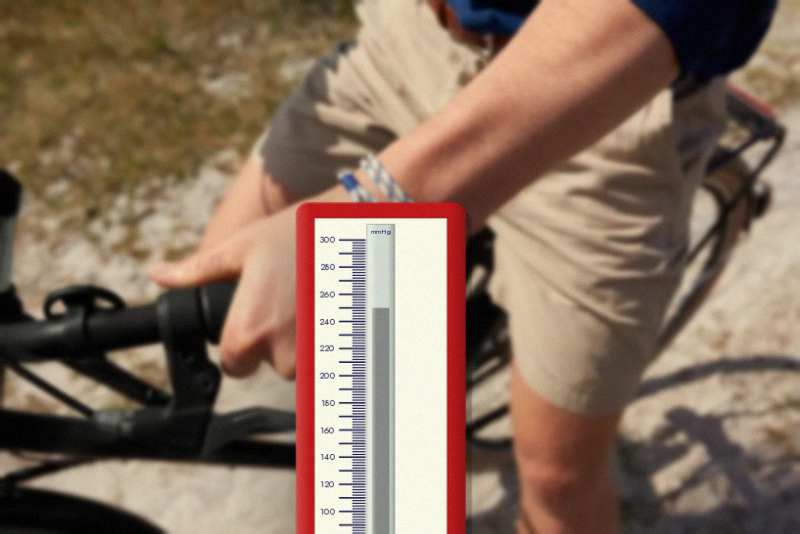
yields 250 mmHg
